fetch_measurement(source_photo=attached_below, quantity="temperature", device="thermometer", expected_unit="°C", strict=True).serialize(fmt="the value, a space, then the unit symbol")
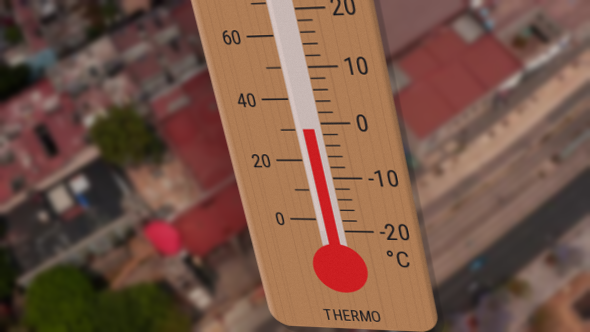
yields -1 °C
